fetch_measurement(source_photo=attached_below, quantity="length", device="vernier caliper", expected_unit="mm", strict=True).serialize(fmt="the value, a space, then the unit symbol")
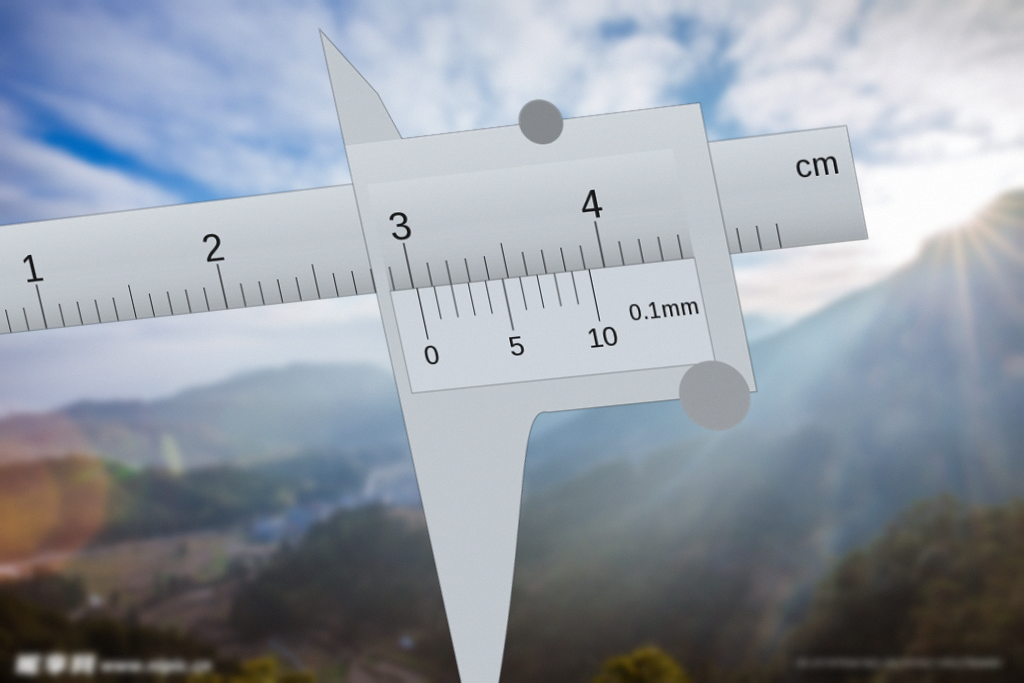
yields 30.2 mm
